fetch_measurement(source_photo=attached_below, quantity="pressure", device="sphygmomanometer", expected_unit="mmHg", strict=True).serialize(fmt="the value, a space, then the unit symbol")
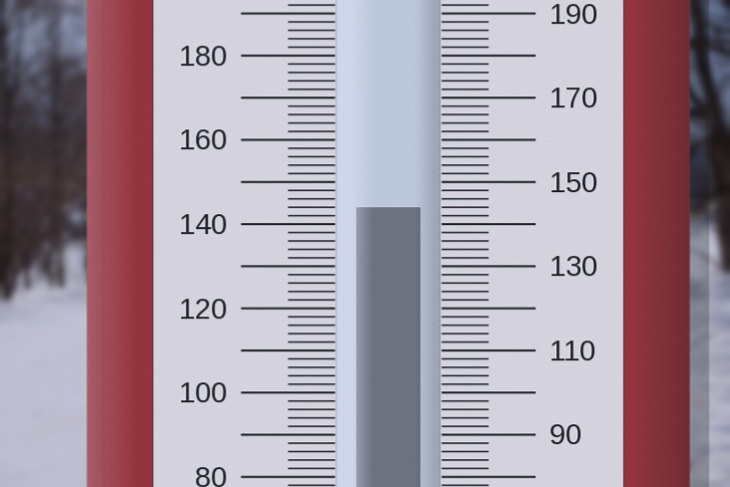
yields 144 mmHg
